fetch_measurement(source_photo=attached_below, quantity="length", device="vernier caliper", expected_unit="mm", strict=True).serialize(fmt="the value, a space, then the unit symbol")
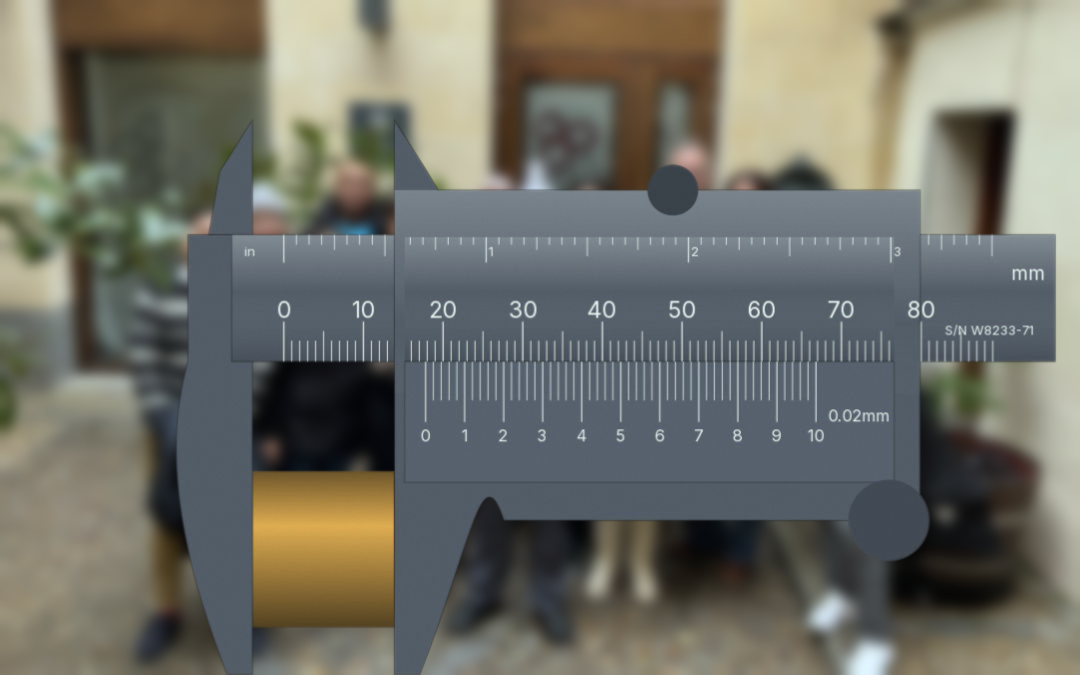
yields 17.8 mm
